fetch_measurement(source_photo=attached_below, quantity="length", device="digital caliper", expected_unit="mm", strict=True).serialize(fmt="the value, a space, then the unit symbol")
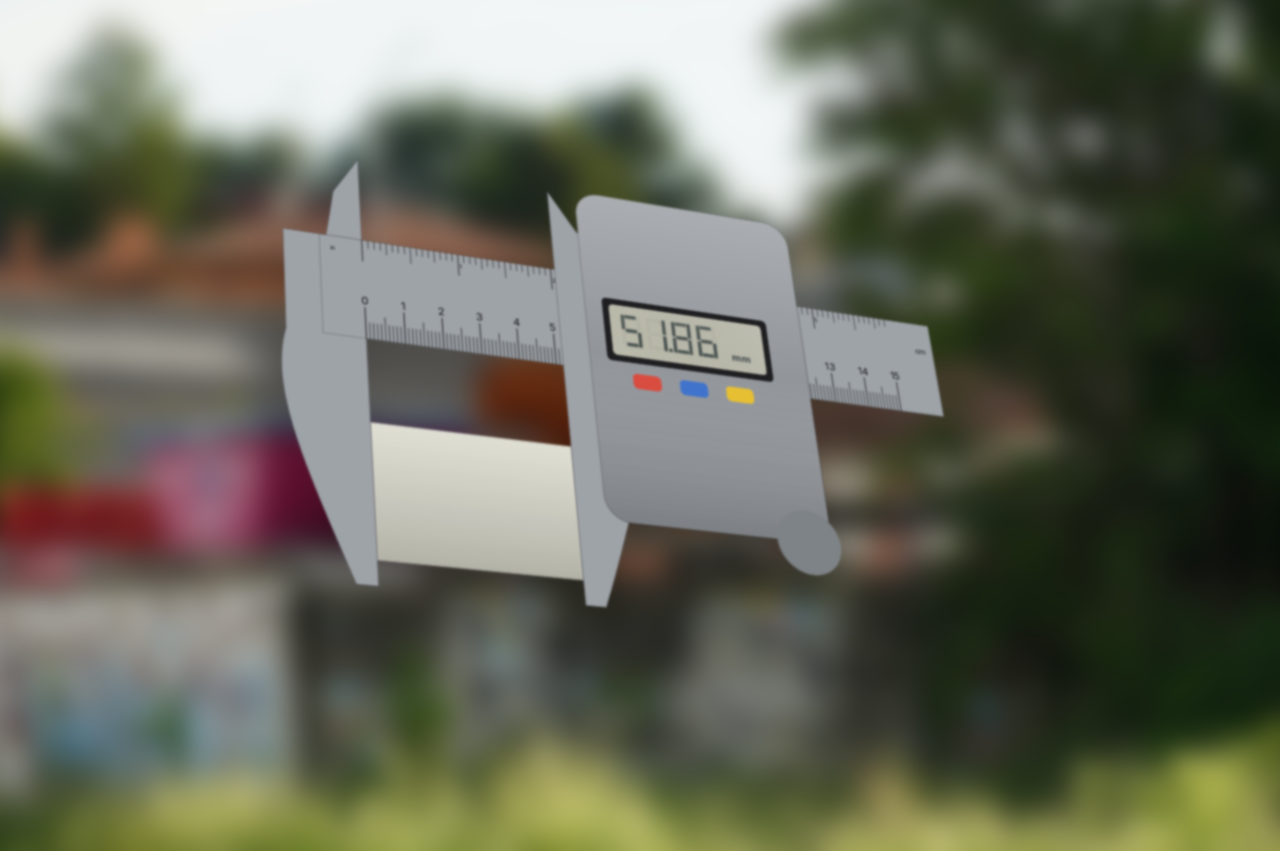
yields 51.86 mm
